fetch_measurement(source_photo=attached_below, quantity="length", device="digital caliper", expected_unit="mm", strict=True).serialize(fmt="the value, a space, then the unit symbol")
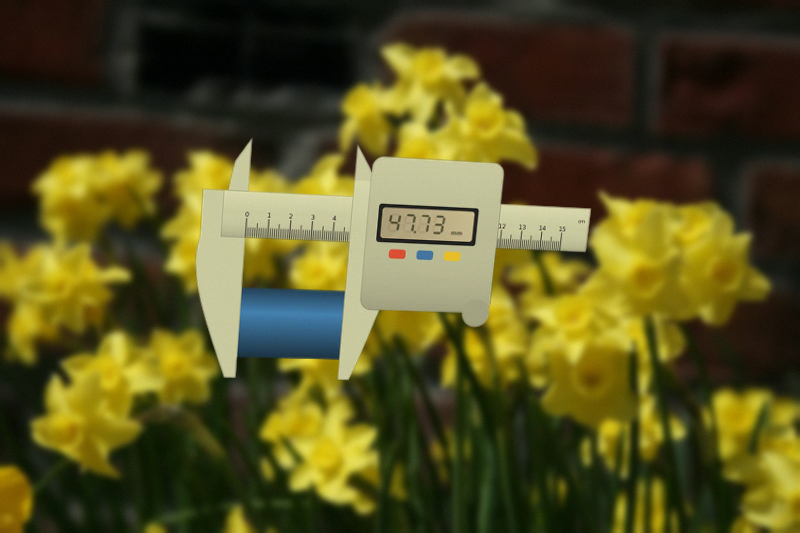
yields 47.73 mm
